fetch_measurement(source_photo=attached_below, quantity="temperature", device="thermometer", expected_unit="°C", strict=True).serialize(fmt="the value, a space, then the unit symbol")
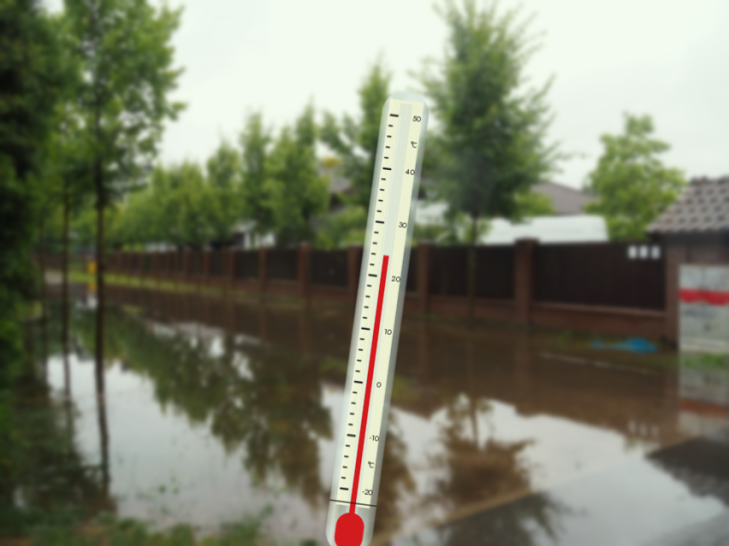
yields 24 °C
